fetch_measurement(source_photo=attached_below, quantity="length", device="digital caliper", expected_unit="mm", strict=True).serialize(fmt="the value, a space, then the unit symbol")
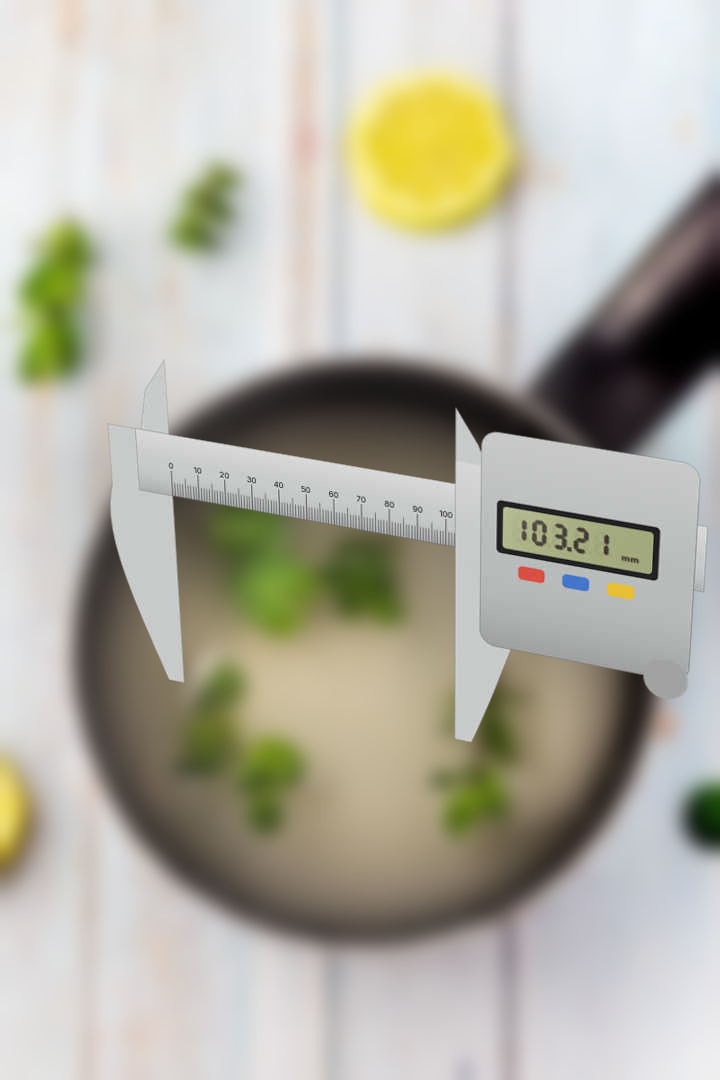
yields 103.21 mm
